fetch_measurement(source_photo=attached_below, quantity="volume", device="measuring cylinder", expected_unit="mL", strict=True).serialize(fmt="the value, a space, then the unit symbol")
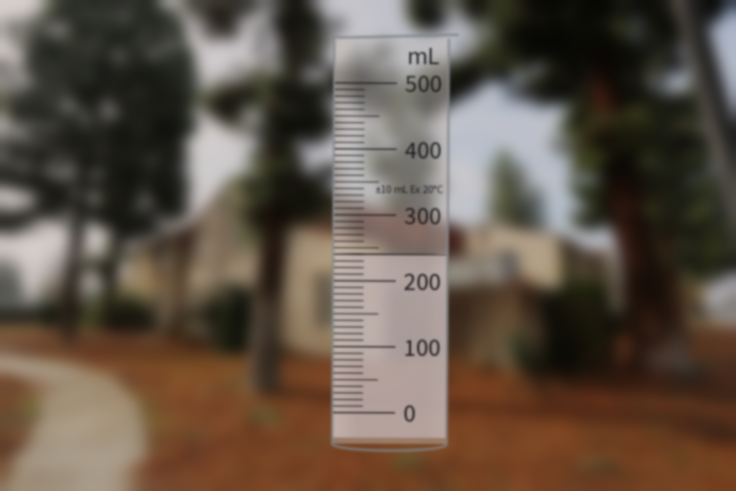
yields 240 mL
